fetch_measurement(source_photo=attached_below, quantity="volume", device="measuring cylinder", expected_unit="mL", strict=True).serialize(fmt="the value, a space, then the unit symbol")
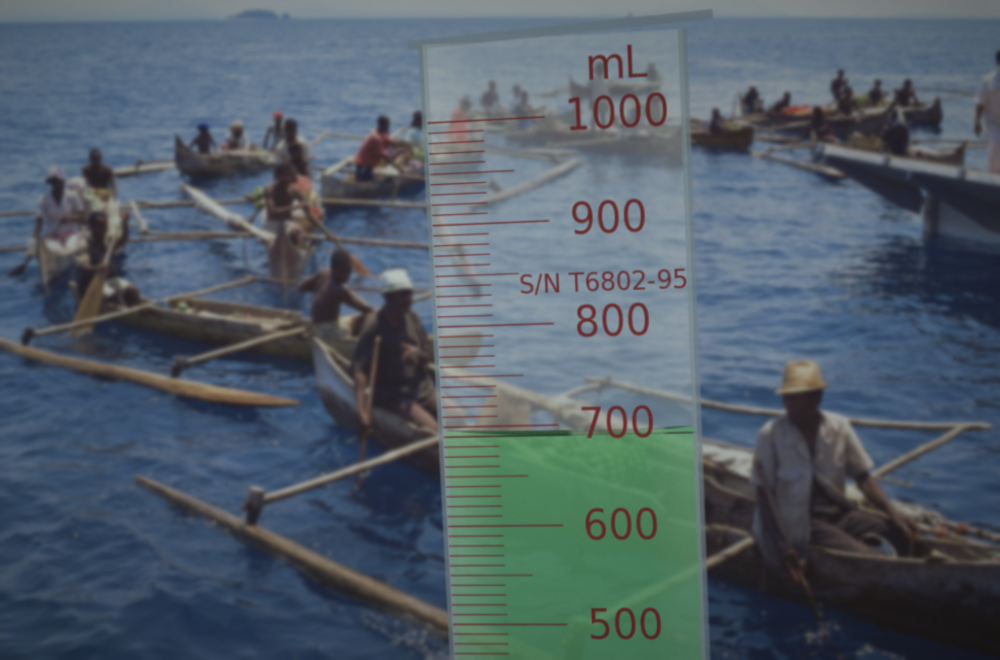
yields 690 mL
